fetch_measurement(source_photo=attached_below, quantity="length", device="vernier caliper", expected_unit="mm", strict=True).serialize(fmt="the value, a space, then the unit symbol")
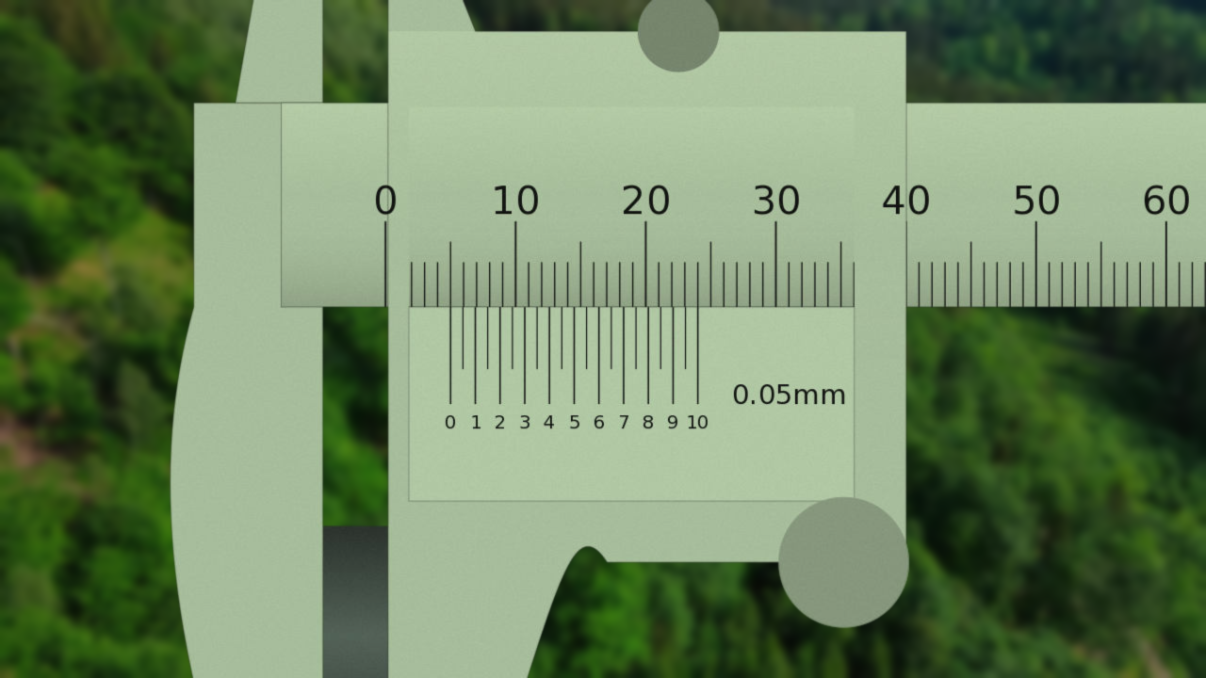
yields 5.0 mm
